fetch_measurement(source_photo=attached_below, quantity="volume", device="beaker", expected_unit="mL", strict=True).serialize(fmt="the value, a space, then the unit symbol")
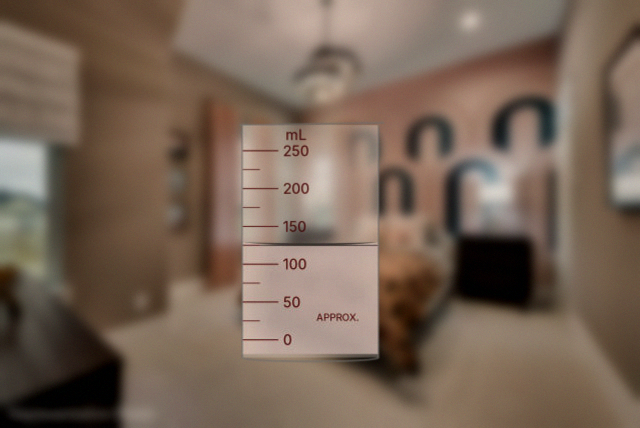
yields 125 mL
